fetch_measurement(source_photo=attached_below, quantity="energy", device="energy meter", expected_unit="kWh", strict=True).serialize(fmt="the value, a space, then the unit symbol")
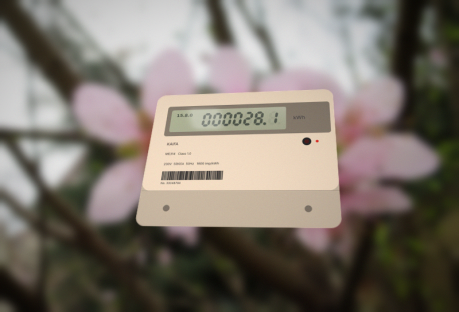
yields 28.1 kWh
